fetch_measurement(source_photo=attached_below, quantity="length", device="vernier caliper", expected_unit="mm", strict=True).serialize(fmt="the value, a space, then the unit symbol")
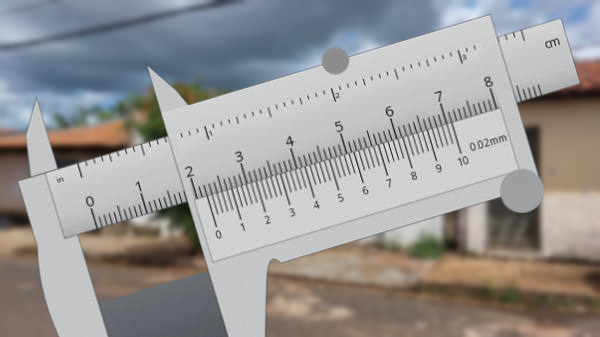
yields 22.0 mm
